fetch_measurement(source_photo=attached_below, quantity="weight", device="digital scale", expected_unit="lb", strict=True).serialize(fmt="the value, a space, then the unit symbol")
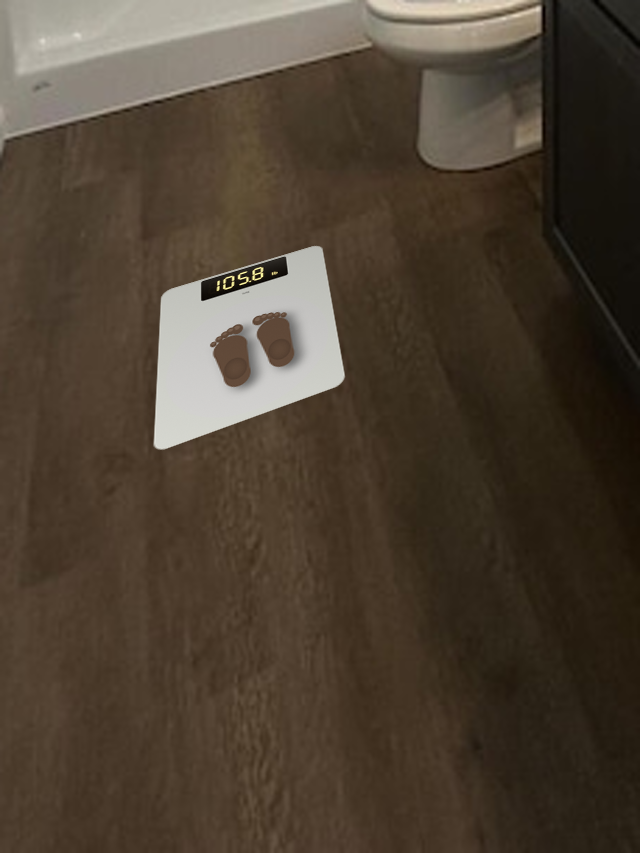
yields 105.8 lb
